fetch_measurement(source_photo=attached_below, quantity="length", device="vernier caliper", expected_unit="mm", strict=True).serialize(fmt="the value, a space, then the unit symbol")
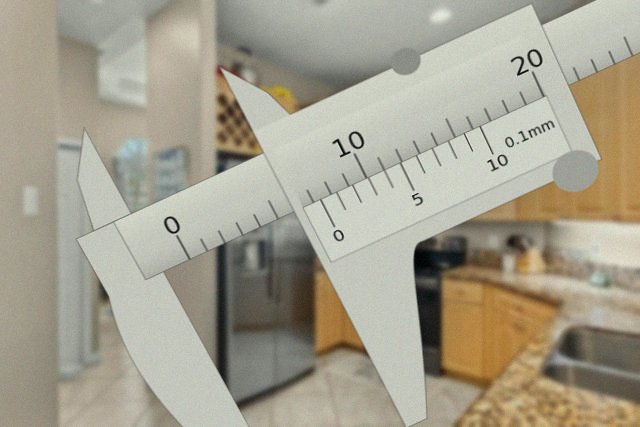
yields 7.4 mm
